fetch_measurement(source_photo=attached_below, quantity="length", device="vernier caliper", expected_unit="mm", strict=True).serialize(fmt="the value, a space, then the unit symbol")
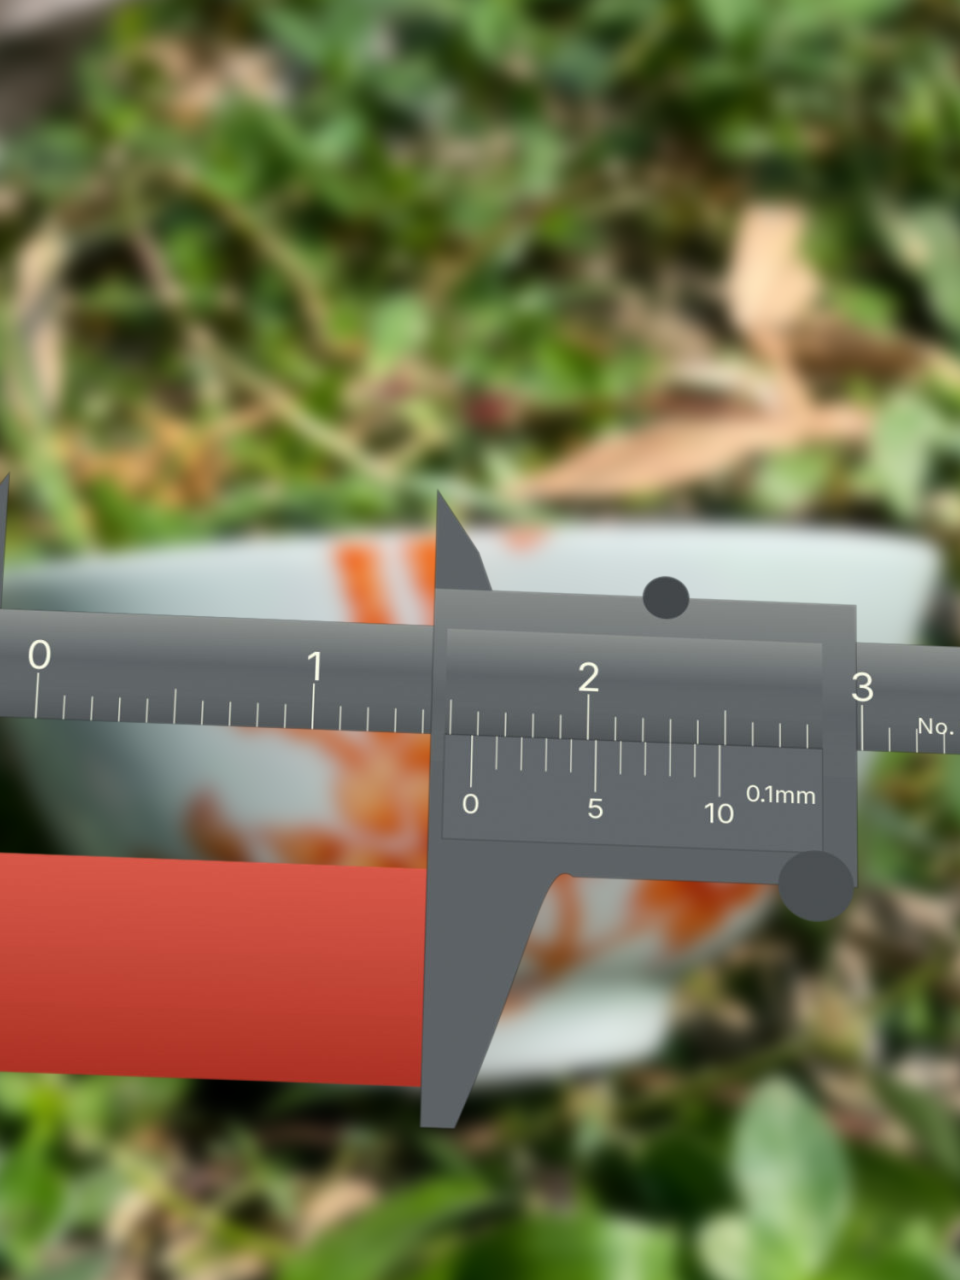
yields 15.8 mm
